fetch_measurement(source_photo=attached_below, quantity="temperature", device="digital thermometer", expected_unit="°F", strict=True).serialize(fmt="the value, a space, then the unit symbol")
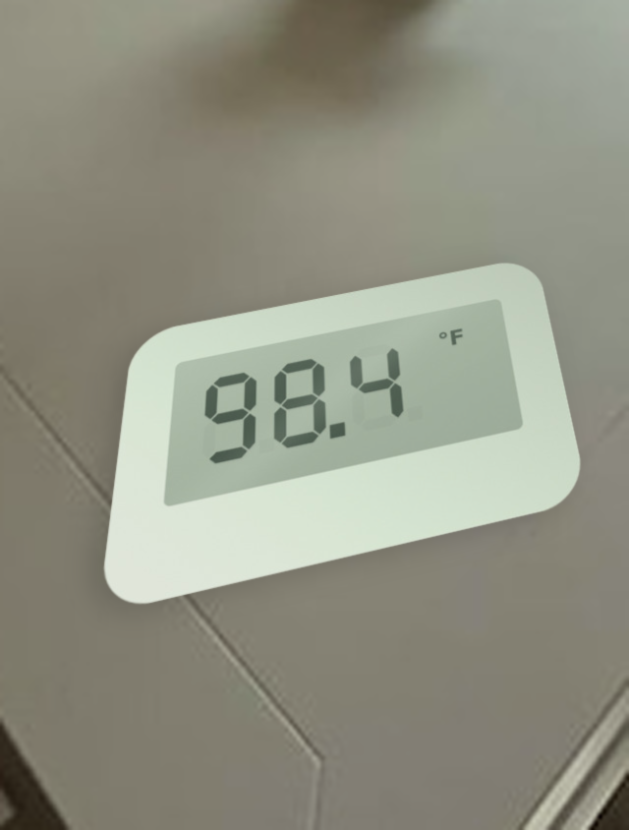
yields 98.4 °F
